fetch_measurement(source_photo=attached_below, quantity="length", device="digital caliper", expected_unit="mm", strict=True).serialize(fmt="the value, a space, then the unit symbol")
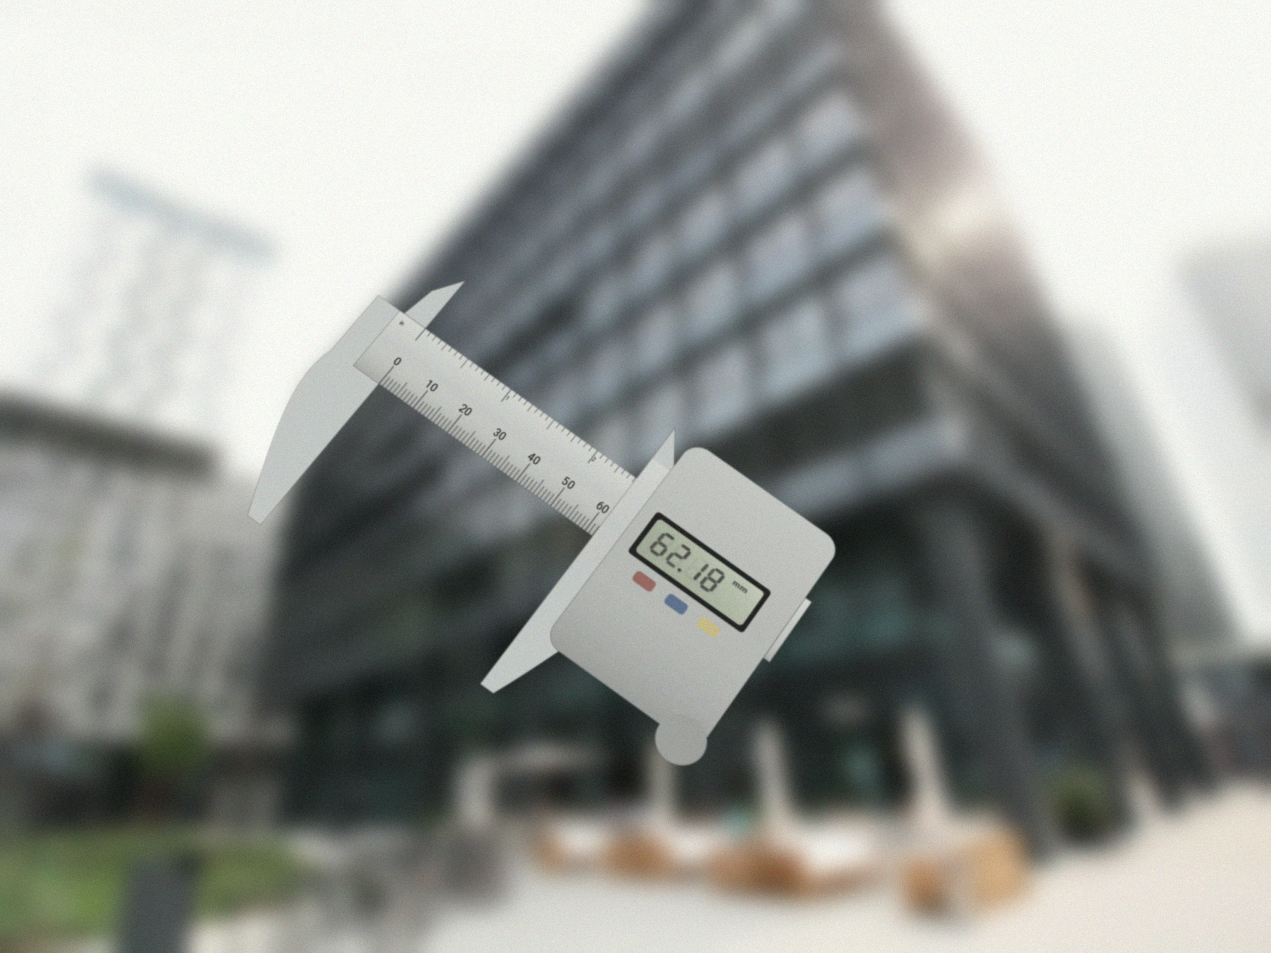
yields 62.18 mm
